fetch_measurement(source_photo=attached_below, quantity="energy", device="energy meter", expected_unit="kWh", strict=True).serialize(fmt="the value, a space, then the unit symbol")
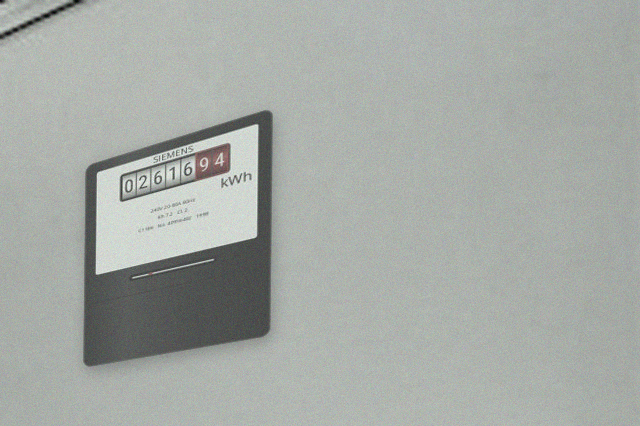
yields 2616.94 kWh
